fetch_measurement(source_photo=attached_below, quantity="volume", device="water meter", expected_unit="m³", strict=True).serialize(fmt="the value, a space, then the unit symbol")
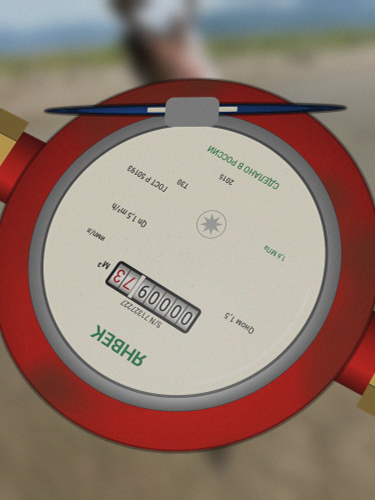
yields 9.73 m³
